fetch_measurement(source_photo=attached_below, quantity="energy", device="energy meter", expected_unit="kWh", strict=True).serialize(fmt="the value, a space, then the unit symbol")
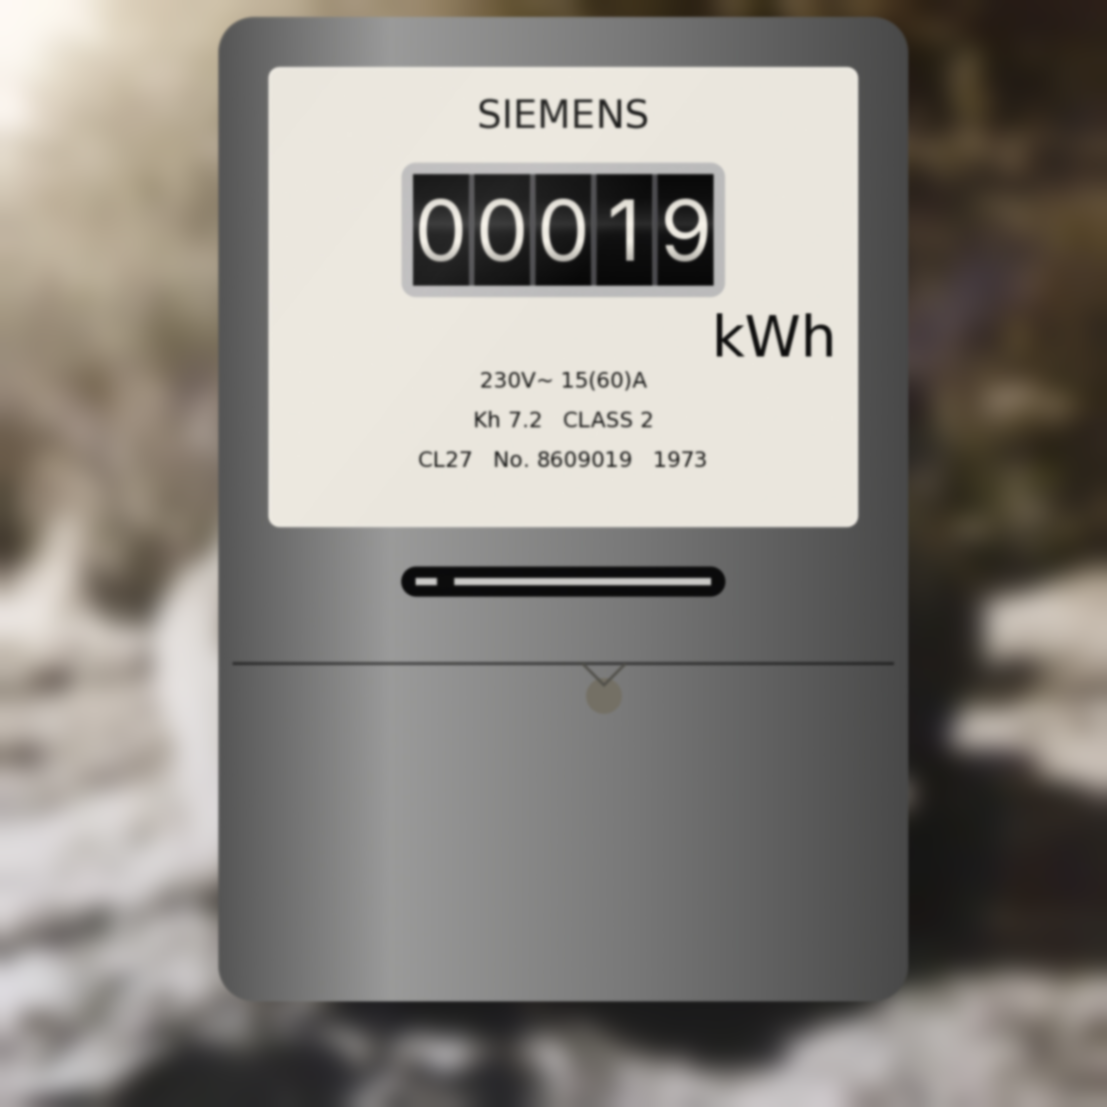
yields 19 kWh
